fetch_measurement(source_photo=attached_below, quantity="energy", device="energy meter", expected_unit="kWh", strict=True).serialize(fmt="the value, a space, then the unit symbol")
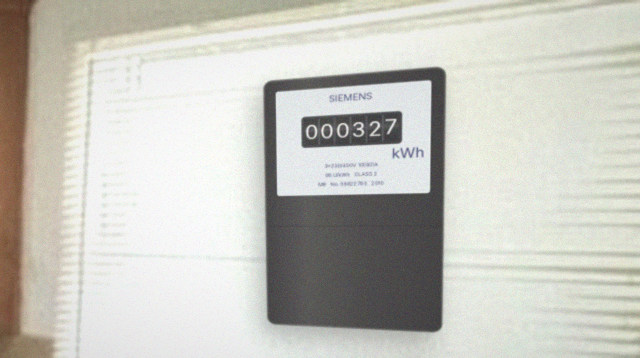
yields 327 kWh
